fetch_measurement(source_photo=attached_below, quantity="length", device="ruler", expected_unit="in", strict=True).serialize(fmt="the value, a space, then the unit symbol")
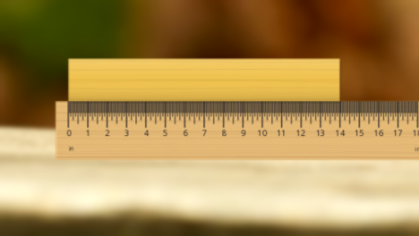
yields 14 in
